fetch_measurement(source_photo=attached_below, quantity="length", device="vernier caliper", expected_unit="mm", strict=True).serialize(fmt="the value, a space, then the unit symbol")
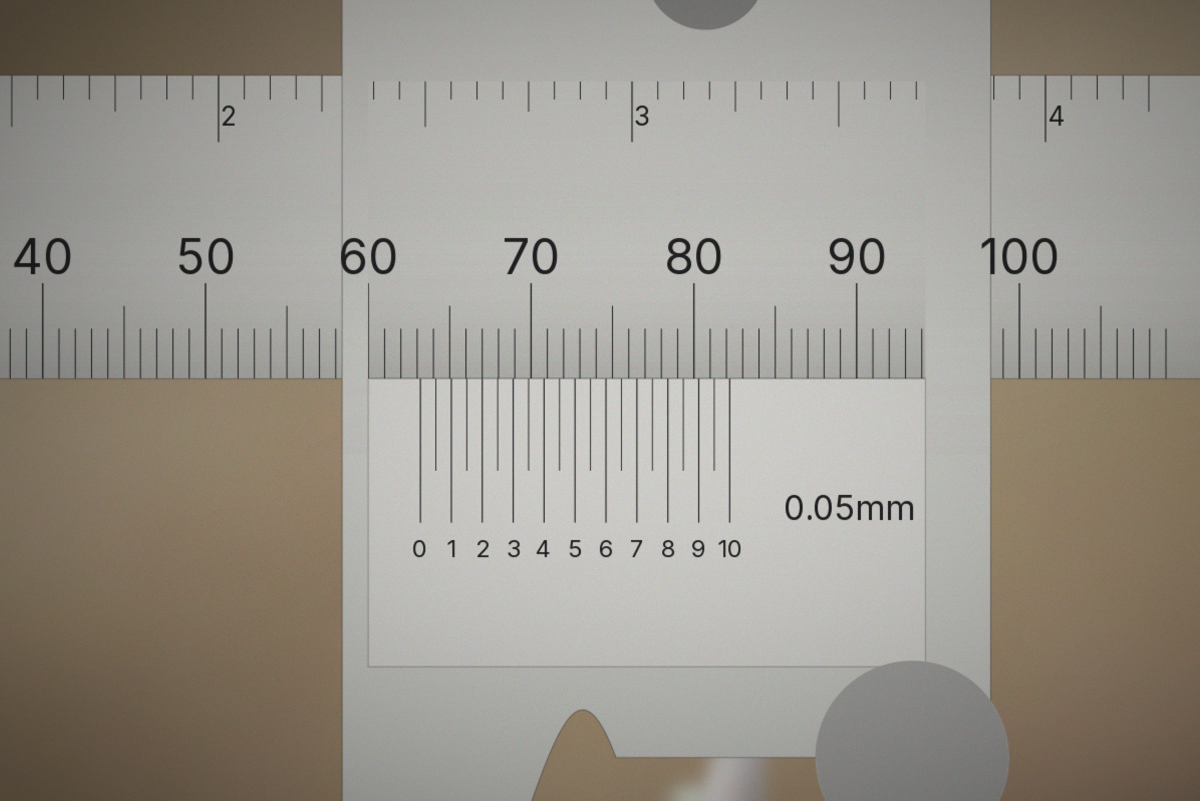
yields 63.2 mm
